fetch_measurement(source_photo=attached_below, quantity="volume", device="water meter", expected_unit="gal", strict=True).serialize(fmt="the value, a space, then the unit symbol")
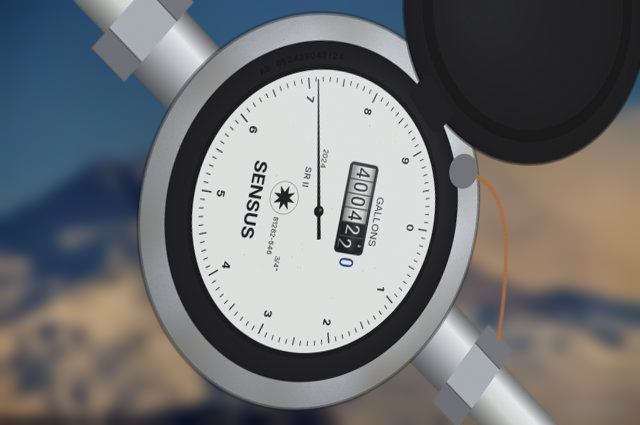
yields 4004217.1 gal
